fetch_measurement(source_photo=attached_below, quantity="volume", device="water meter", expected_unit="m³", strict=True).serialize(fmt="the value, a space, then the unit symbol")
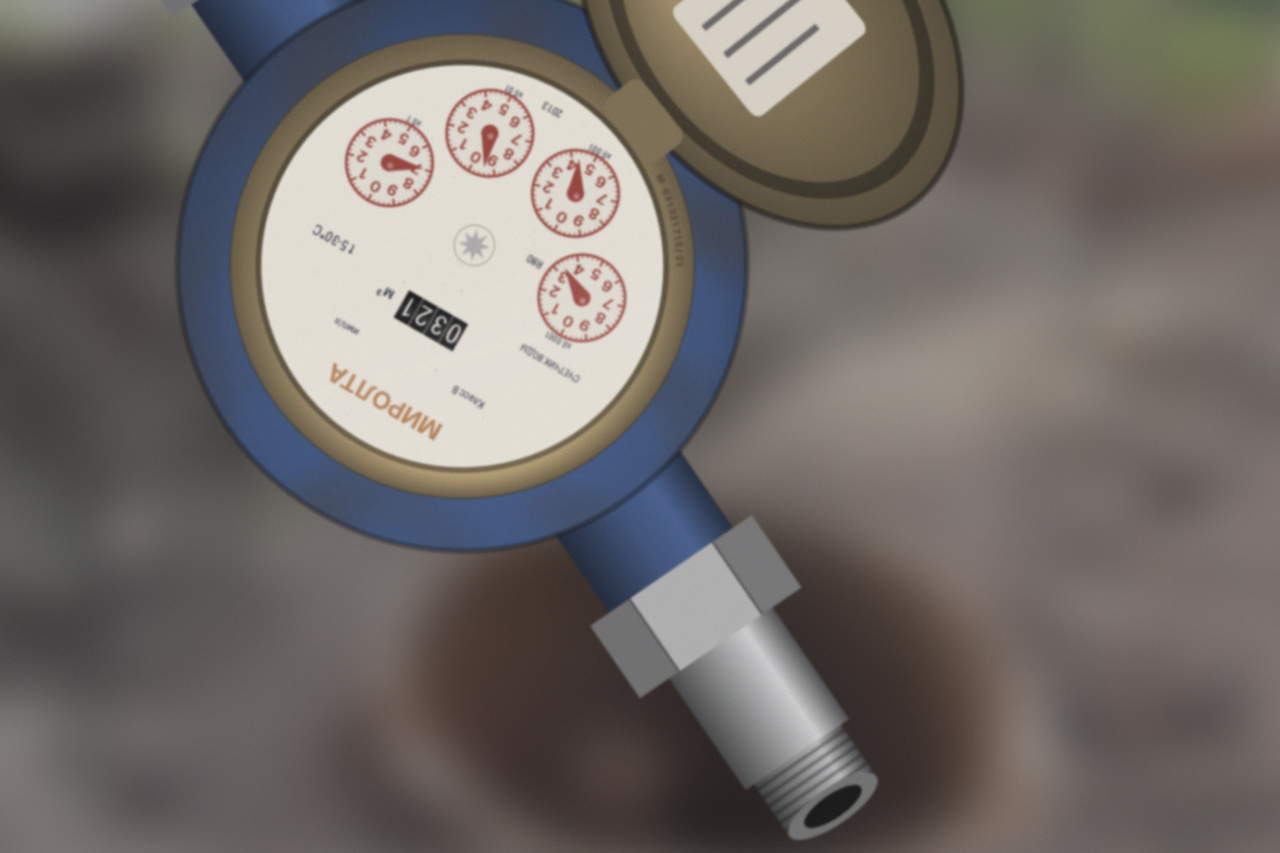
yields 321.6943 m³
